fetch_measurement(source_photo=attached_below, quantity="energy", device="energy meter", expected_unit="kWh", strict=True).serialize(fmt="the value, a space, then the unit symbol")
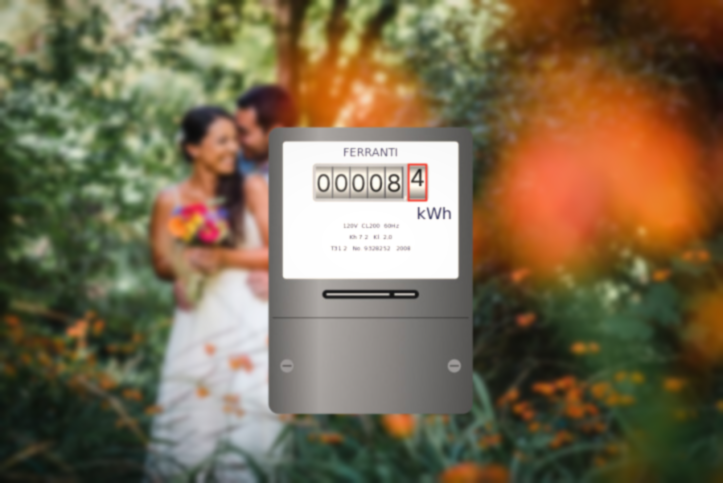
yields 8.4 kWh
